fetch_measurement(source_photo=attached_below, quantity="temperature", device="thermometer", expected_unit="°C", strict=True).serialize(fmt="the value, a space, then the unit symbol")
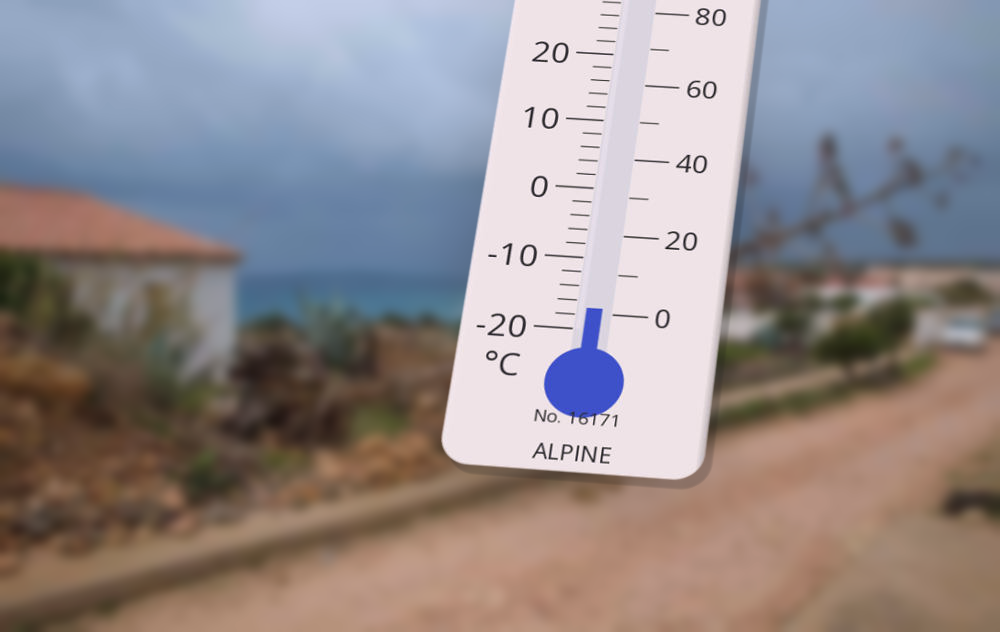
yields -17 °C
